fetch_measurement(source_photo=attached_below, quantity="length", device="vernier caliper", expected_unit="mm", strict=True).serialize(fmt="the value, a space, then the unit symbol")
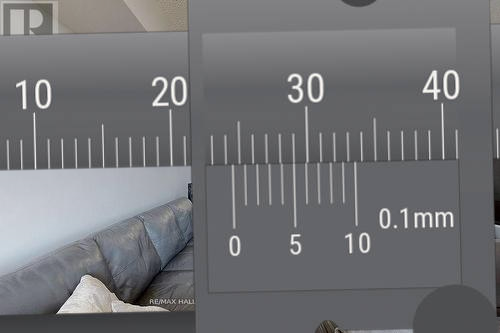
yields 24.5 mm
